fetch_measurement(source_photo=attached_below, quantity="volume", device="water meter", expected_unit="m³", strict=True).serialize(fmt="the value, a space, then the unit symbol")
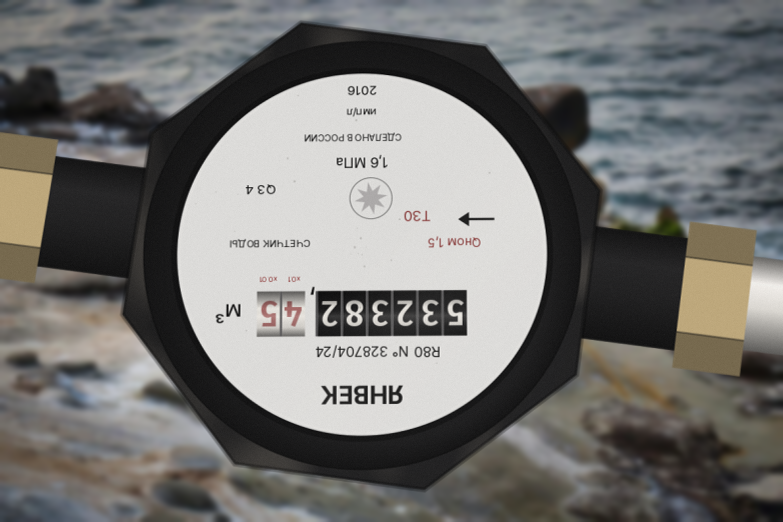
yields 532382.45 m³
